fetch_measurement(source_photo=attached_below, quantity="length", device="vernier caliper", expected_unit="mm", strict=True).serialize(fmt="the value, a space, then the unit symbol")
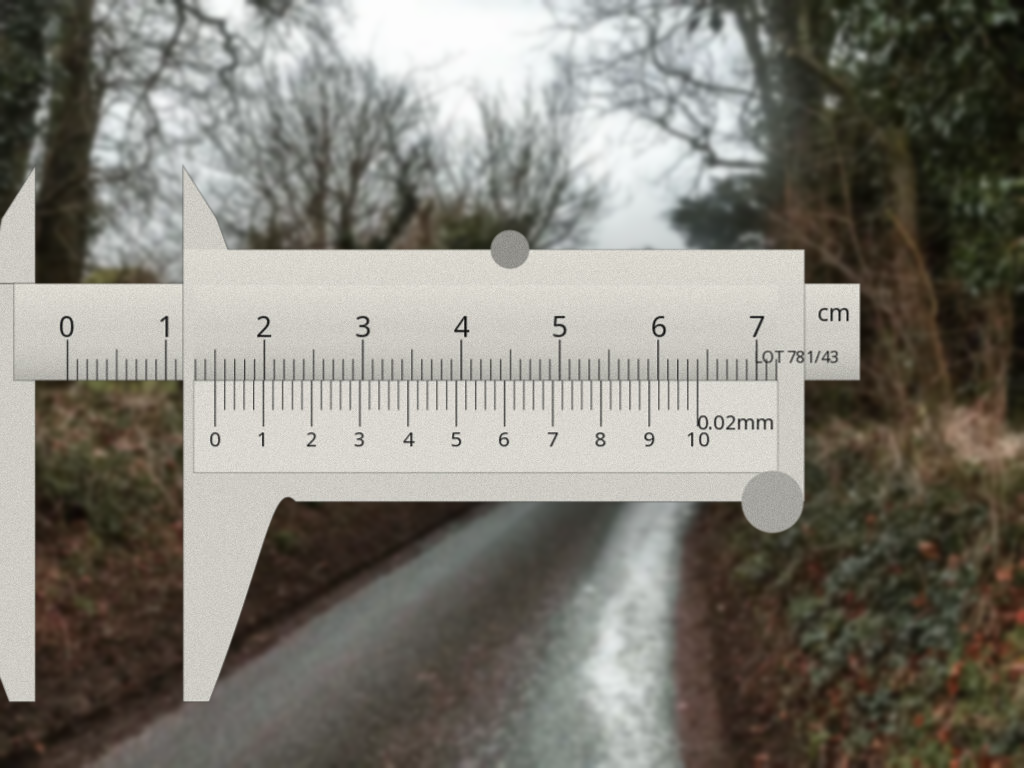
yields 15.0 mm
